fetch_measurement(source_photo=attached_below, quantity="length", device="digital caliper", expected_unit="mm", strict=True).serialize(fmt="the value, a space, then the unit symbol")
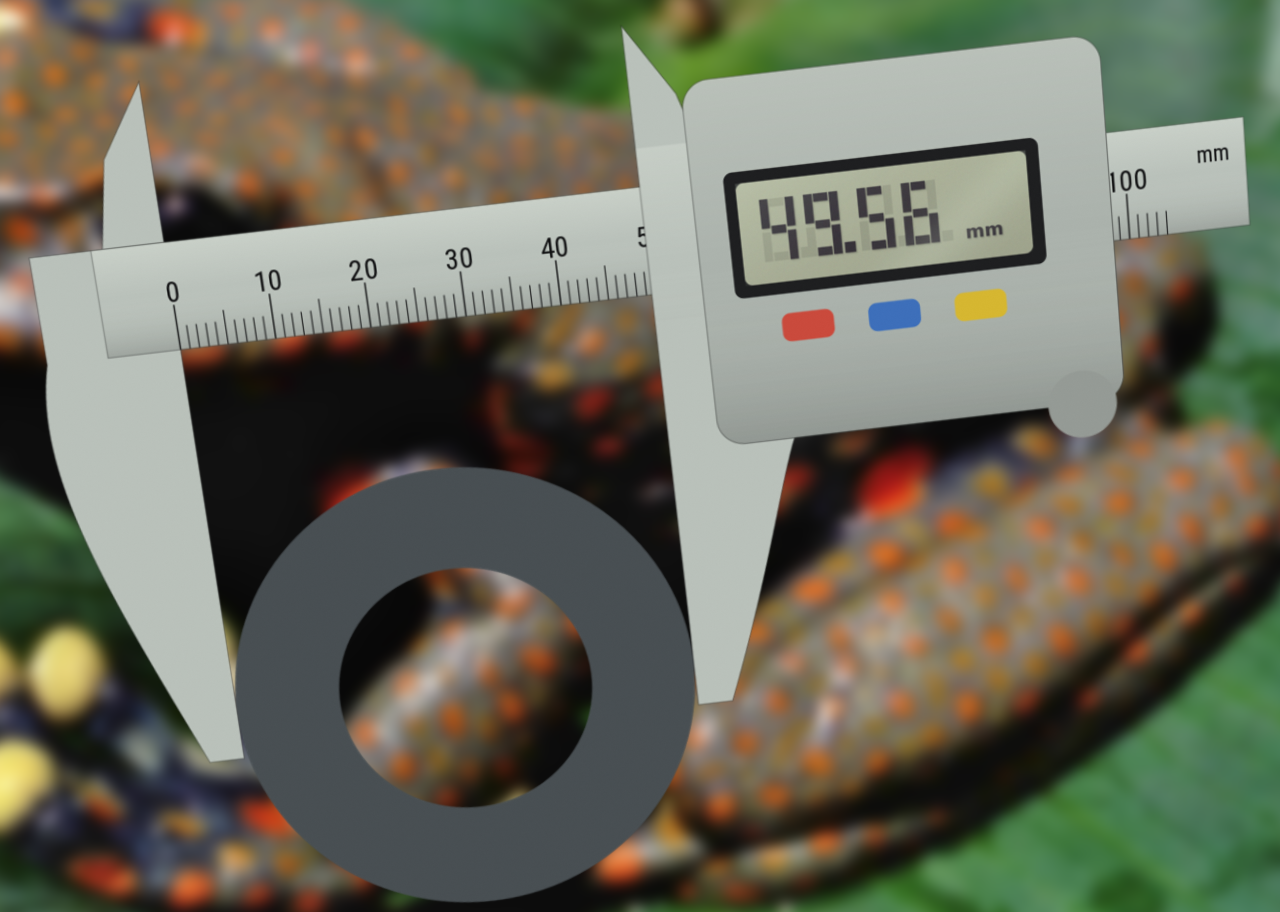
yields 49.56 mm
